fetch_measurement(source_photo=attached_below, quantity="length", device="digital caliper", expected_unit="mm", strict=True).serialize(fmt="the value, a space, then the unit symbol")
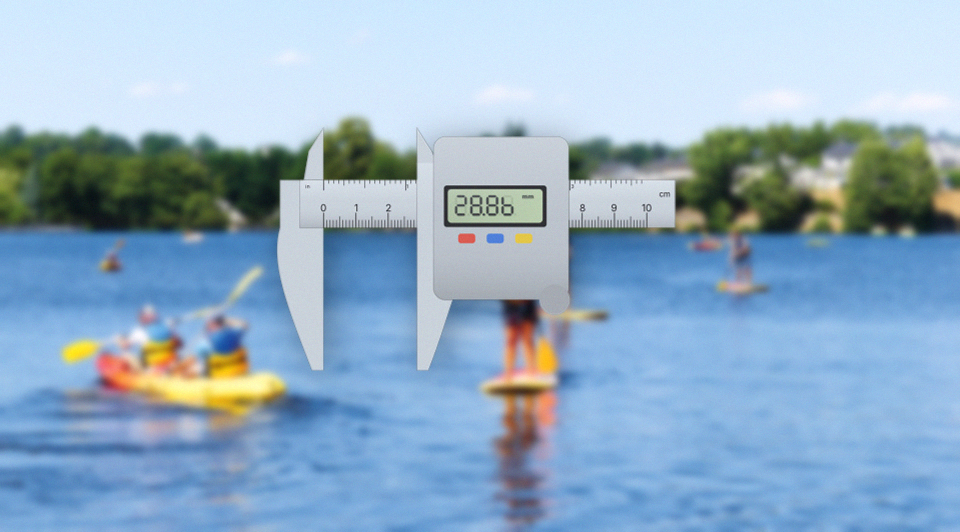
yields 28.86 mm
